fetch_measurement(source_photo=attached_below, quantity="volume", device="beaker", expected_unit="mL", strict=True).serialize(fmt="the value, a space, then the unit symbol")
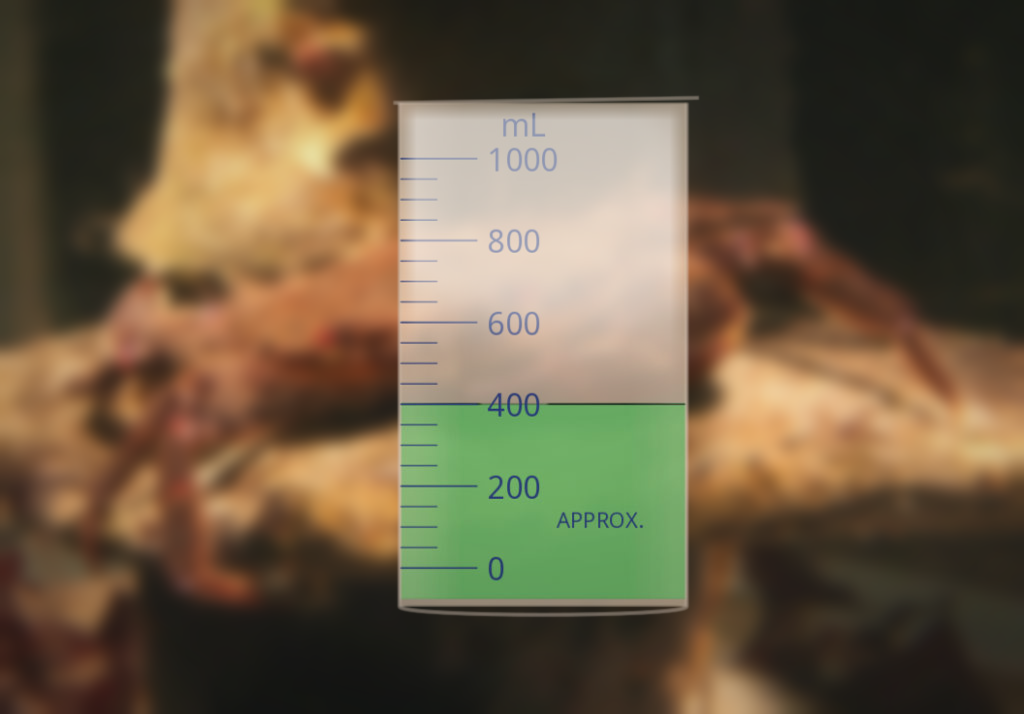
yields 400 mL
